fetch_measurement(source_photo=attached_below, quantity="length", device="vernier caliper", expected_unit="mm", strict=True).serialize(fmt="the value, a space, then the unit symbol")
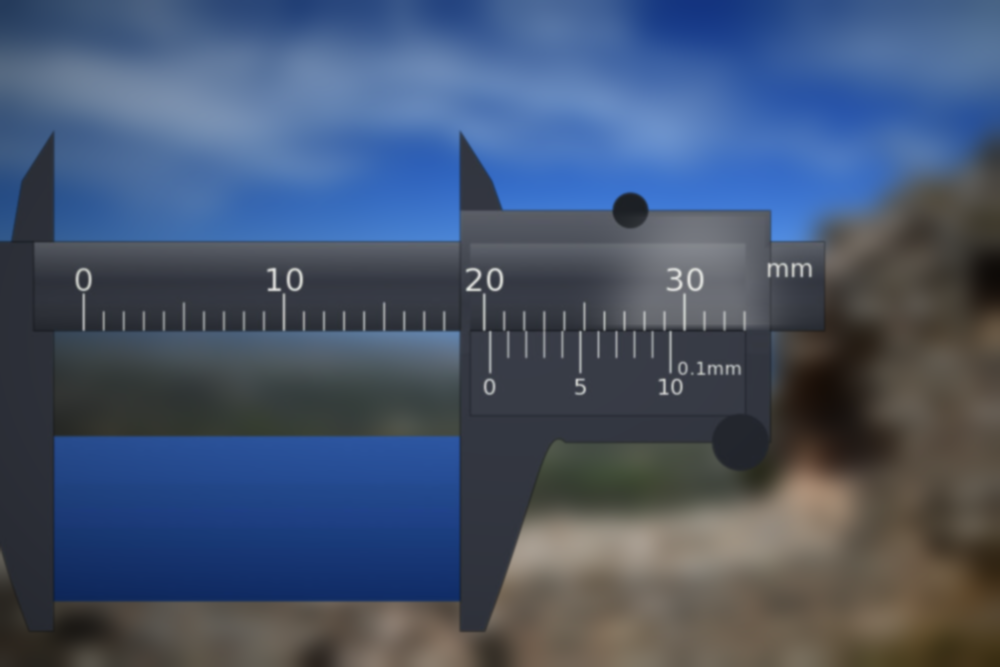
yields 20.3 mm
